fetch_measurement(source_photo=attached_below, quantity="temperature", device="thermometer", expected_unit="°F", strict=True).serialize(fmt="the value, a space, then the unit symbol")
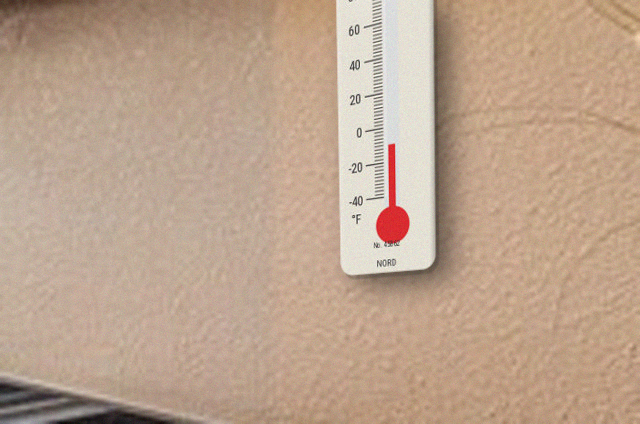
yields -10 °F
